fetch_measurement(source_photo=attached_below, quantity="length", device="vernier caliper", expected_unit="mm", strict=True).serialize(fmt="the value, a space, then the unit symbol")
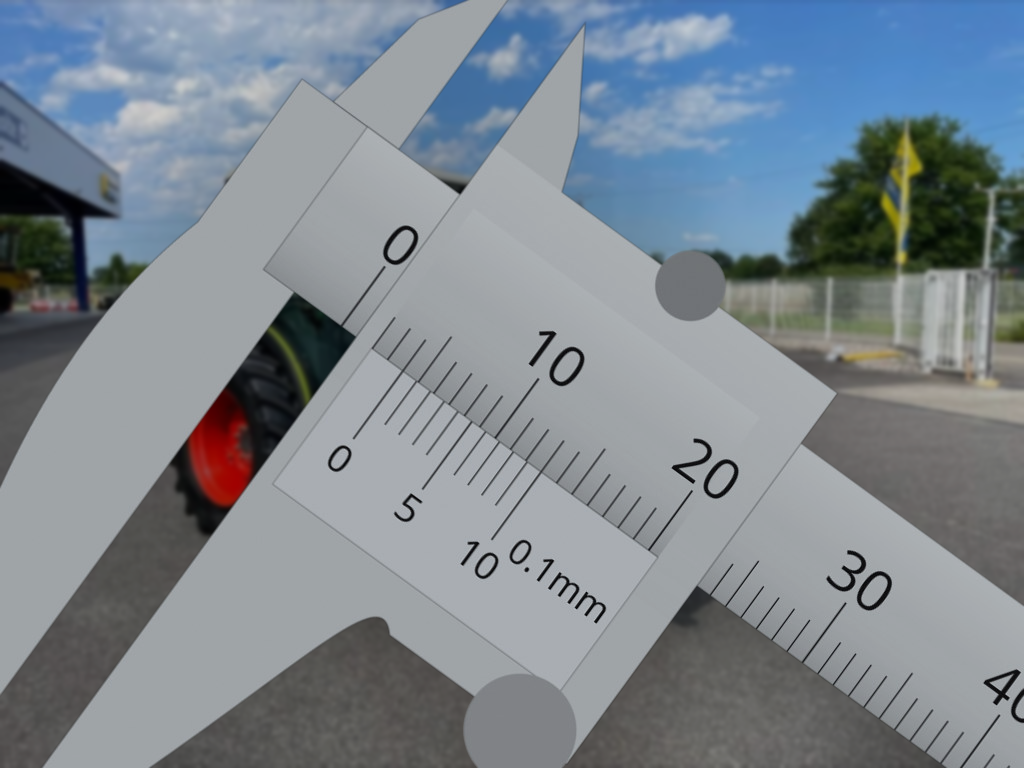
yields 4.0 mm
